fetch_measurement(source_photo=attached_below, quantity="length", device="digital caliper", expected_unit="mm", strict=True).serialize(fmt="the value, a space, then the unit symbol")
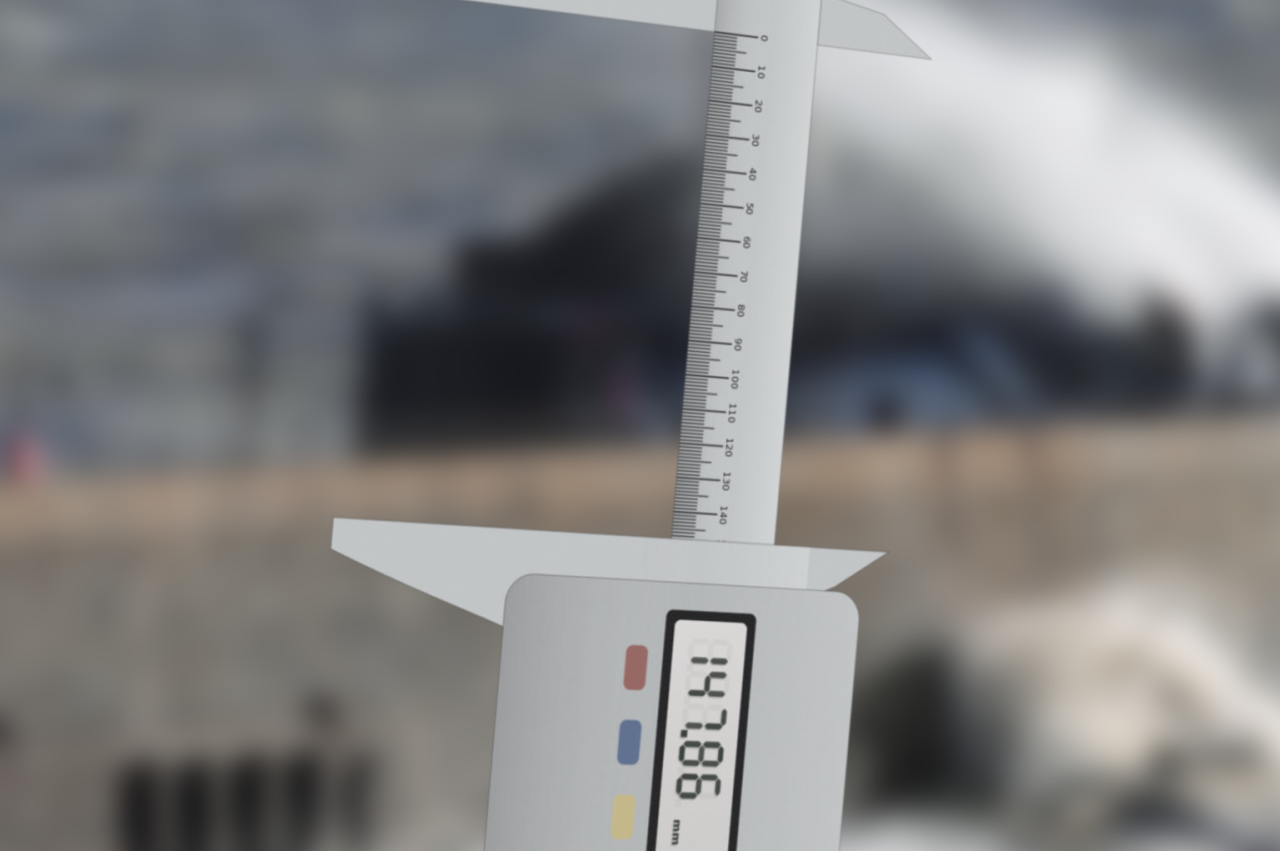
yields 147.86 mm
